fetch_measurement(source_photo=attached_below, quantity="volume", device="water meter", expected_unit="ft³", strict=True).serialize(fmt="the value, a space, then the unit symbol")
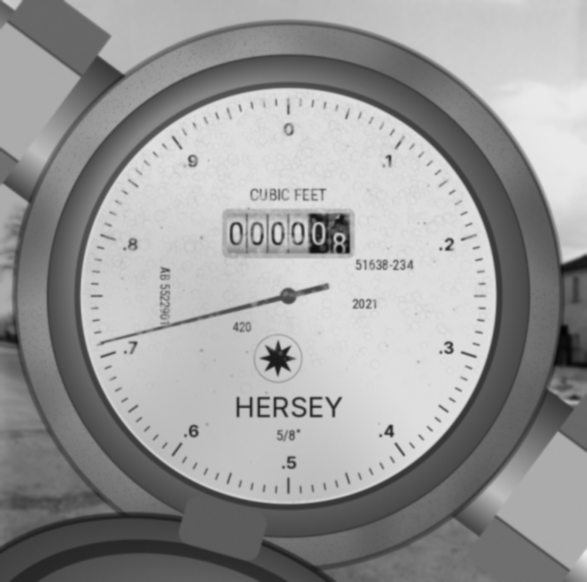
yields 7.71 ft³
